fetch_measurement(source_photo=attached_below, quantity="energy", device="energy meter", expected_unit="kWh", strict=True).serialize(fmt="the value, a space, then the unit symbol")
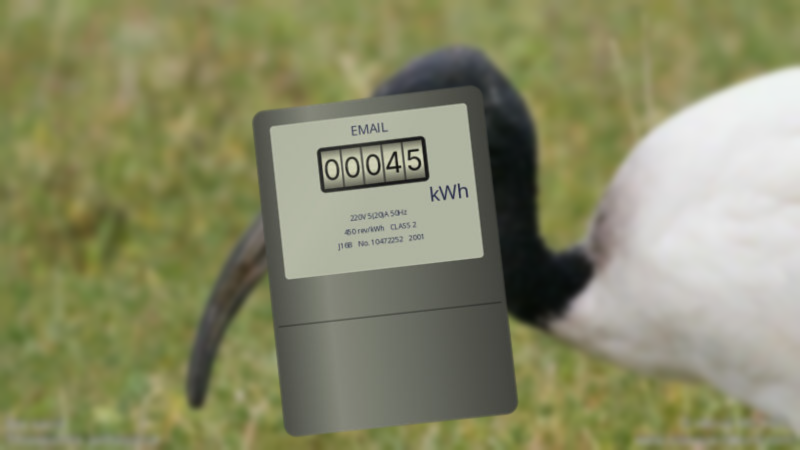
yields 45 kWh
